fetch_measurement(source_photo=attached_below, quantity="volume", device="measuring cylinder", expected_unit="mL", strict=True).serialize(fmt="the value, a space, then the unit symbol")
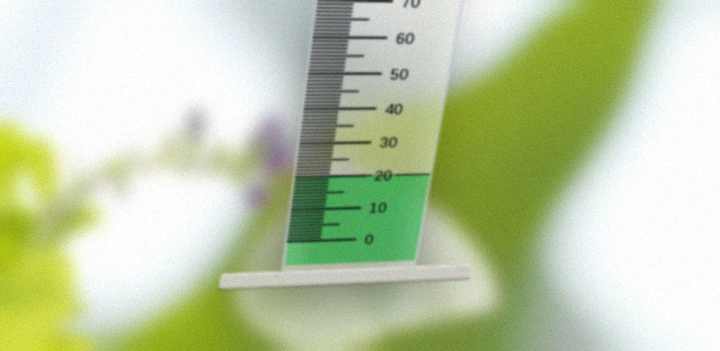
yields 20 mL
